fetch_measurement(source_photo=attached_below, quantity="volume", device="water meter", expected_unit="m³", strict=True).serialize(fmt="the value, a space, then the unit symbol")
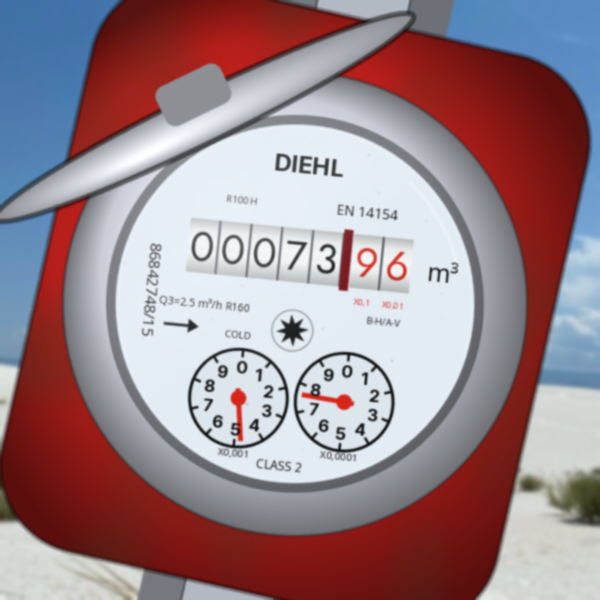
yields 73.9647 m³
